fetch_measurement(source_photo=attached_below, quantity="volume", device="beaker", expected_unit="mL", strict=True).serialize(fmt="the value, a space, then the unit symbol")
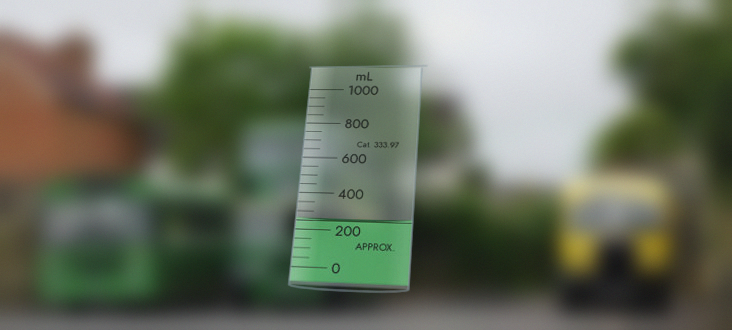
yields 250 mL
